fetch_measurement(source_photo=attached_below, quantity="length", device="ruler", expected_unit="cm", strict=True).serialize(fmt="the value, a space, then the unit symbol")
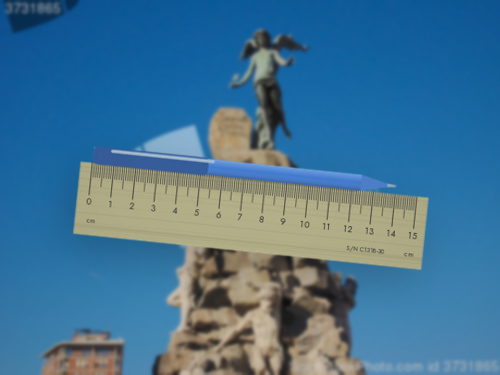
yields 14 cm
